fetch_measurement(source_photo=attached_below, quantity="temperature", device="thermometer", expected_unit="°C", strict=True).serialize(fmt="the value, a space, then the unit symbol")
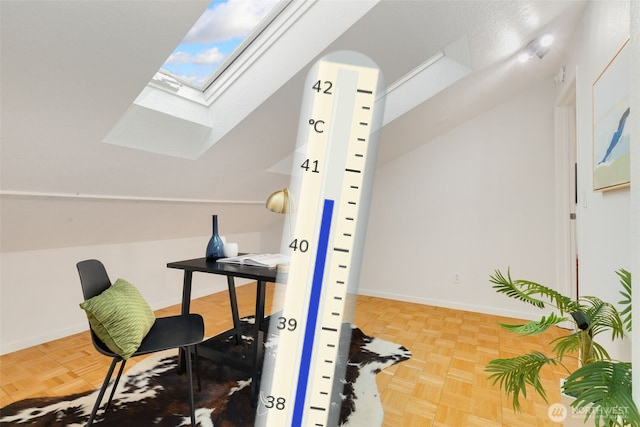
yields 40.6 °C
